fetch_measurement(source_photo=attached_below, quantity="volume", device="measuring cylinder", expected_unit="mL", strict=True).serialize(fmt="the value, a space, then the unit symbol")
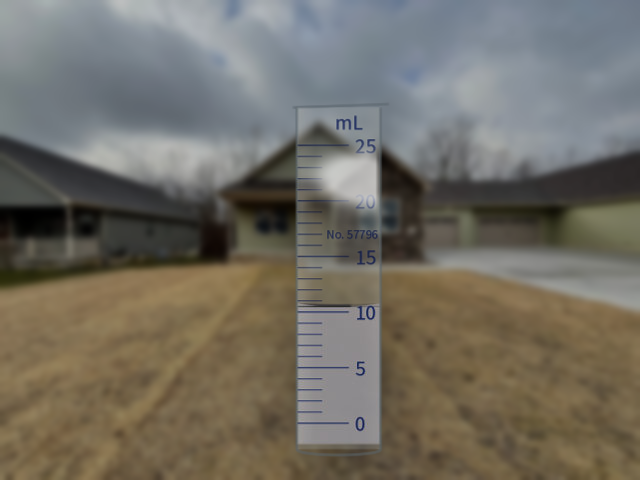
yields 10.5 mL
